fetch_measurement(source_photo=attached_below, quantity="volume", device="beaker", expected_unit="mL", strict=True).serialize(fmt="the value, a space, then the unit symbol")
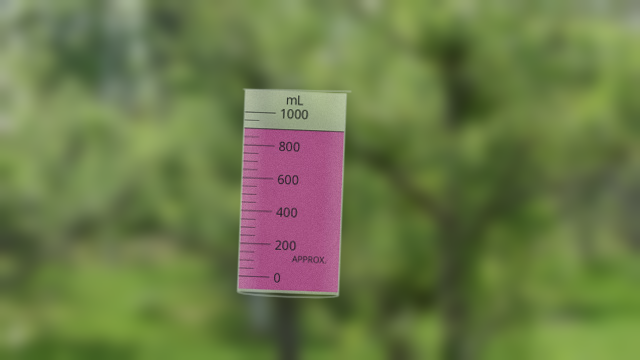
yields 900 mL
